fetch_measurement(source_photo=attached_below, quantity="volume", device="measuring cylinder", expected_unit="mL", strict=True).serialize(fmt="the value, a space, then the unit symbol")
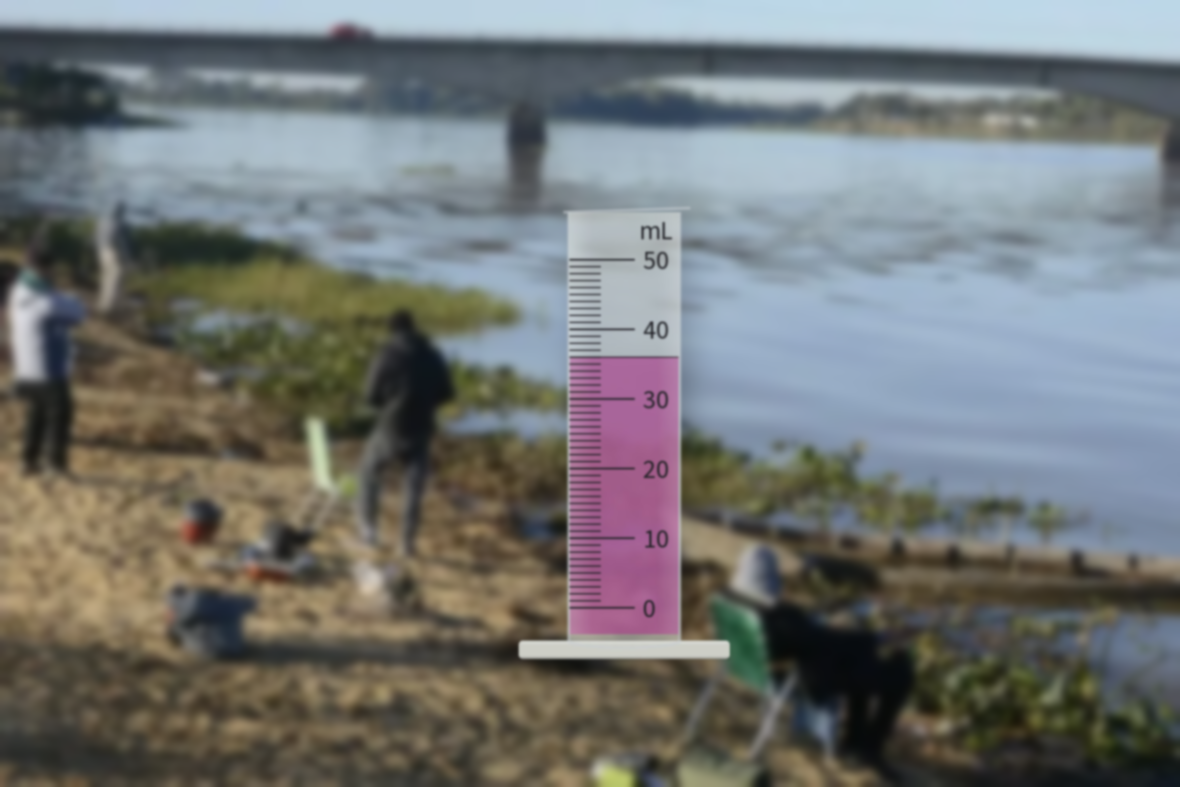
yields 36 mL
